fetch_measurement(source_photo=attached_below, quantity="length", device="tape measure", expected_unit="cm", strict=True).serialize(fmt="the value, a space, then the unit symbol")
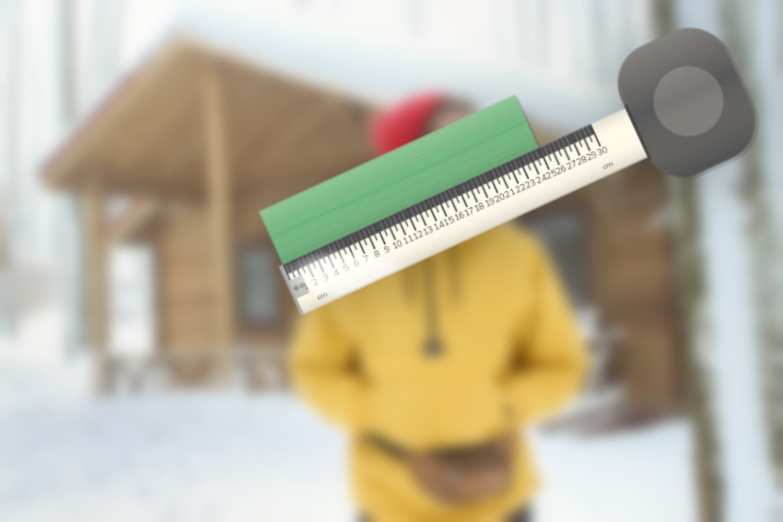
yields 25 cm
